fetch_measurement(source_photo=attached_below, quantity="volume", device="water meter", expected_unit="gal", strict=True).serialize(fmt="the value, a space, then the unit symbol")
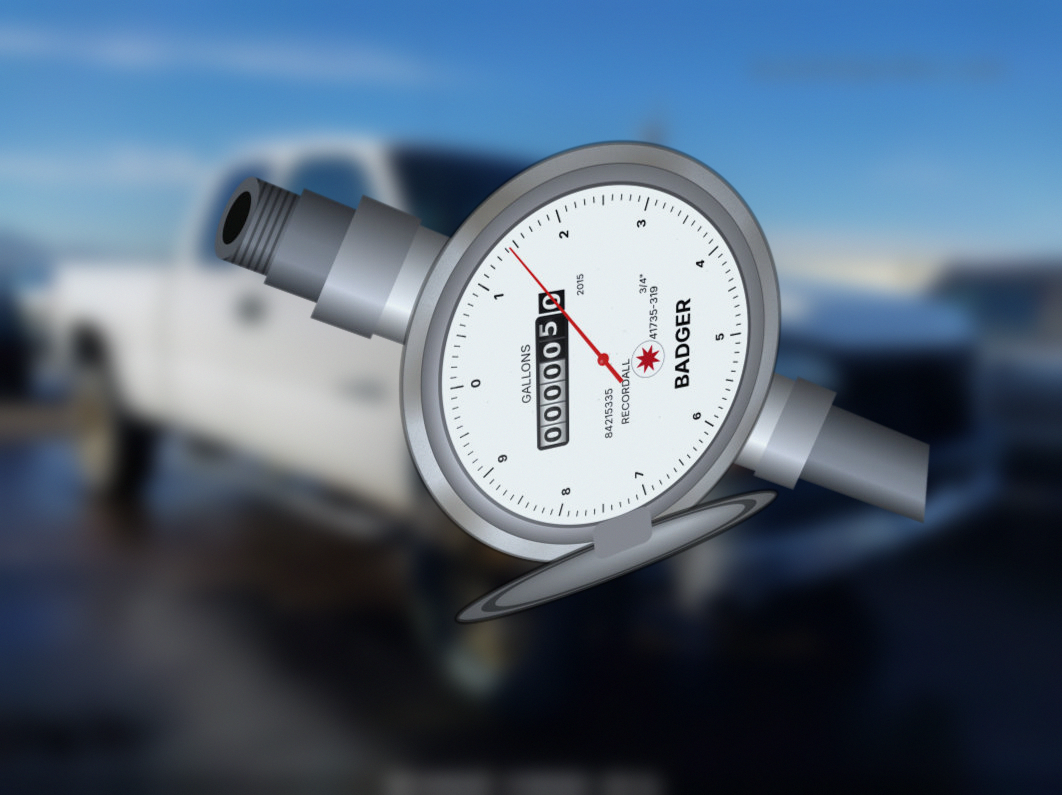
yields 51.4 gal
